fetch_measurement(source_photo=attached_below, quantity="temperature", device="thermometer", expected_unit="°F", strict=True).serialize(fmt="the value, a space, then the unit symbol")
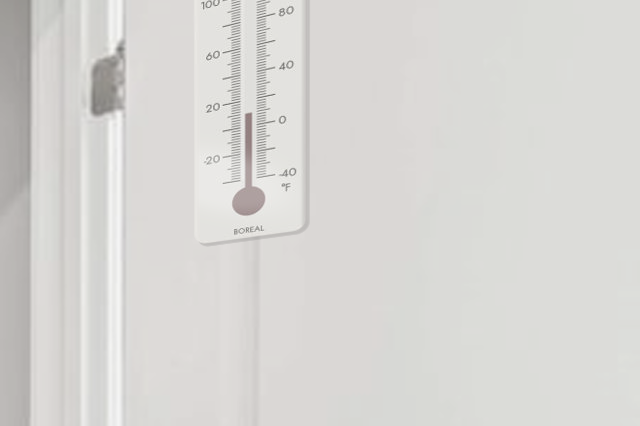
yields 10 °F
